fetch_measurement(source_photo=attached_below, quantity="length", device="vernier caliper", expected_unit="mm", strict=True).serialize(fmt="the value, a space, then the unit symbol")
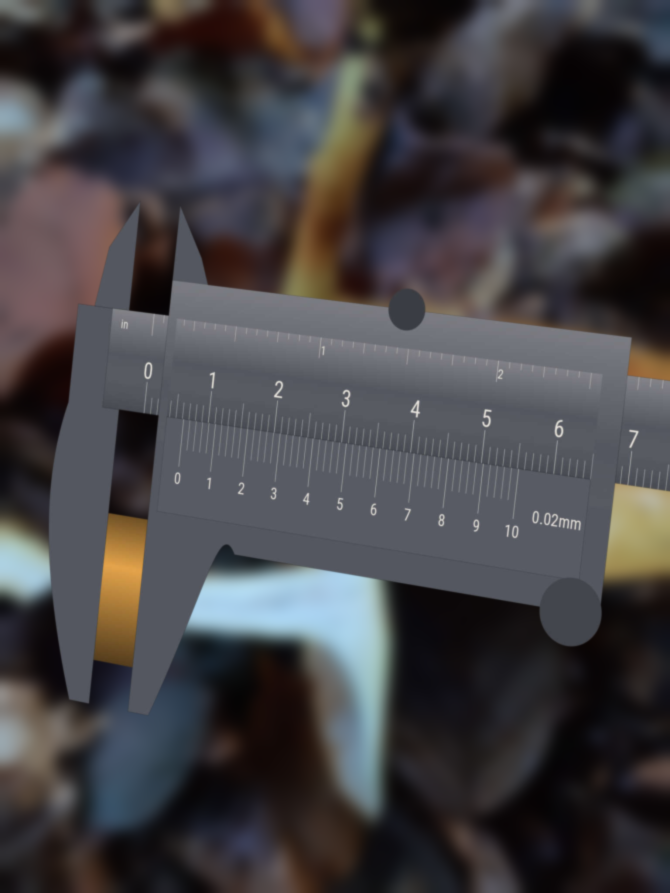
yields 6.2 mm
